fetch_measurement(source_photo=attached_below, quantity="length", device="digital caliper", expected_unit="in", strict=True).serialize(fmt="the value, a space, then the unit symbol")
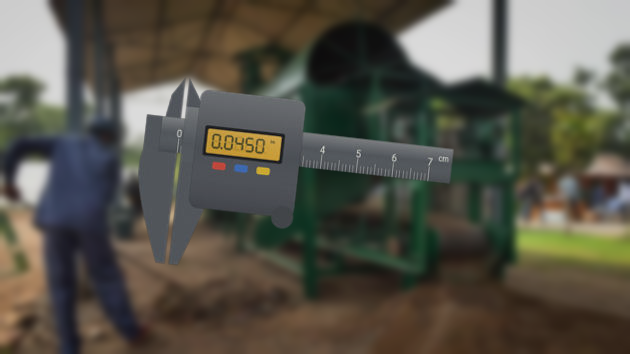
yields 0.0450 in
